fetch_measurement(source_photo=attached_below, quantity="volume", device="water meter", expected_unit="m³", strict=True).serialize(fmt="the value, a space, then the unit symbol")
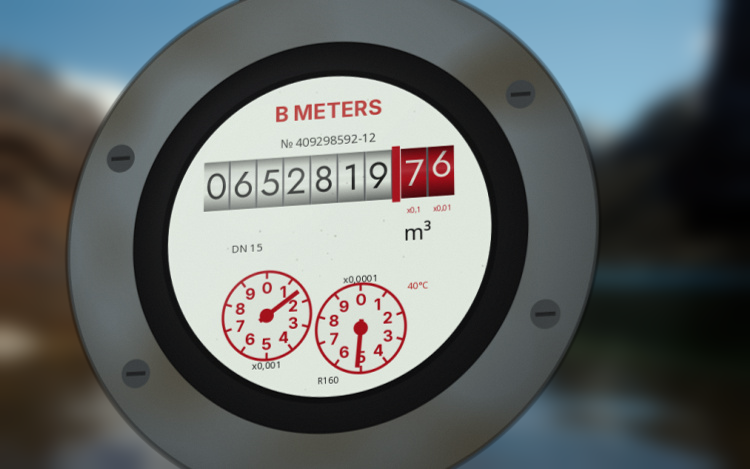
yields 652819.7615 m³
